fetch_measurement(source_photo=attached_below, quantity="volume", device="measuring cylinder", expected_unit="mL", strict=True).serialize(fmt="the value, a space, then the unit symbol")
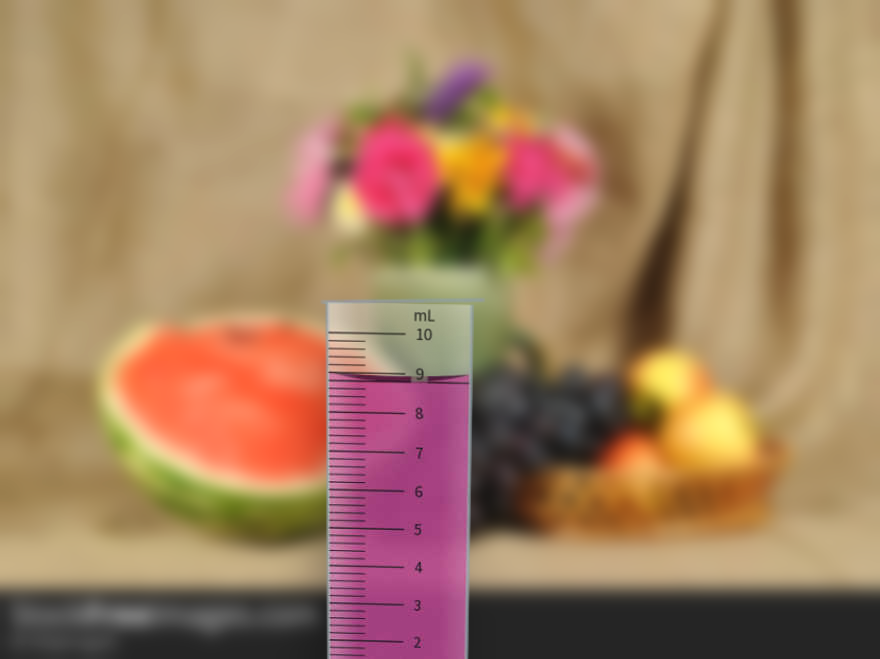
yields 8.8 mL
